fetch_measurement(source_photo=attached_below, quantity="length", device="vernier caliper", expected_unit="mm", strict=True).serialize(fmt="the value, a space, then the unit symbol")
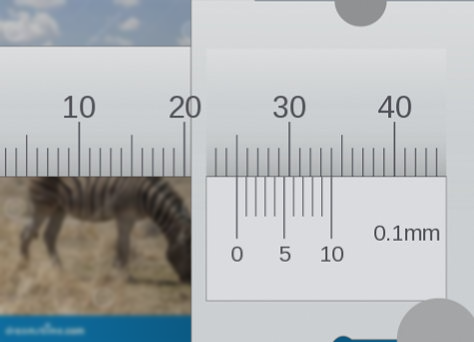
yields 25.0 mm
